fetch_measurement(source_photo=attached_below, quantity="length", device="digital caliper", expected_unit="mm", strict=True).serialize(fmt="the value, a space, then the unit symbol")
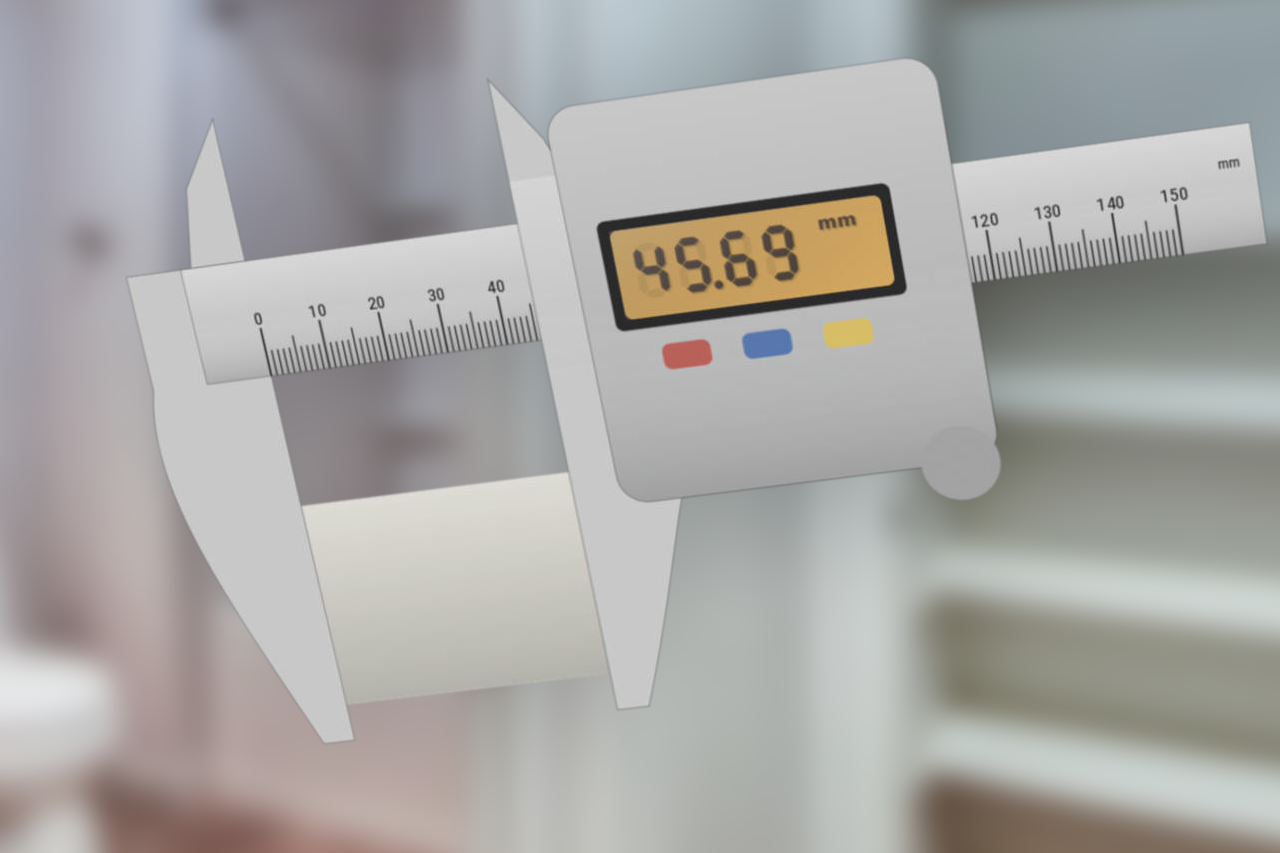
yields 45.69 mm
